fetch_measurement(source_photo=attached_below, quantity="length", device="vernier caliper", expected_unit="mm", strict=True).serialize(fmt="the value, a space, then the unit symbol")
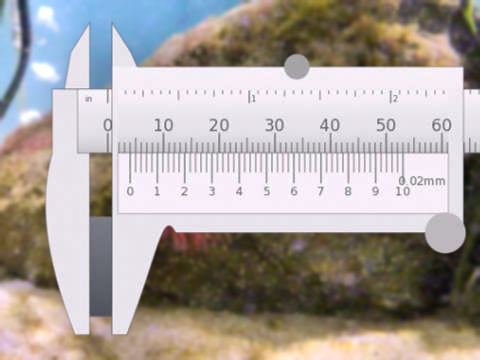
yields 4.0 mm
